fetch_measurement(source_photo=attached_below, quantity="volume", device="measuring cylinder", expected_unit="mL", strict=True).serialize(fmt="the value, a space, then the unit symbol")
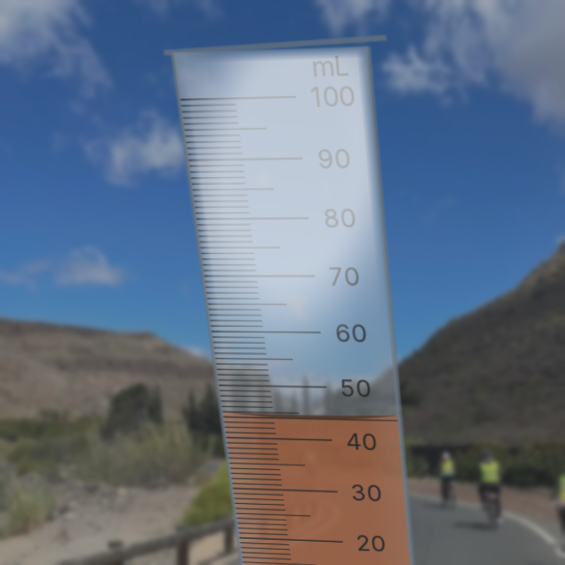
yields 44 mL
